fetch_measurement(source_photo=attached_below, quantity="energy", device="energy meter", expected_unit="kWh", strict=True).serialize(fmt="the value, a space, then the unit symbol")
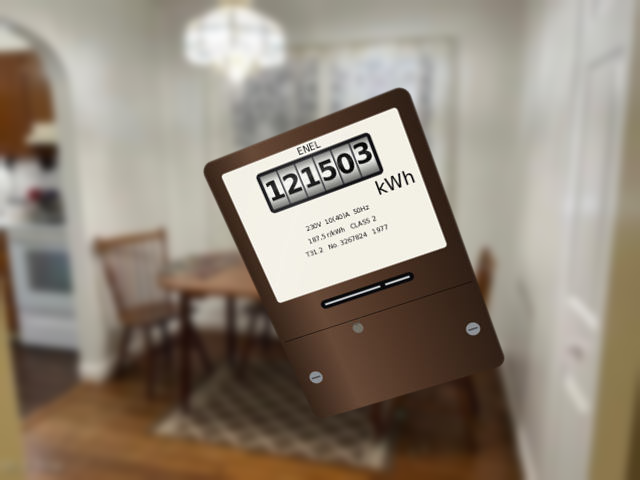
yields 121503 kWh
